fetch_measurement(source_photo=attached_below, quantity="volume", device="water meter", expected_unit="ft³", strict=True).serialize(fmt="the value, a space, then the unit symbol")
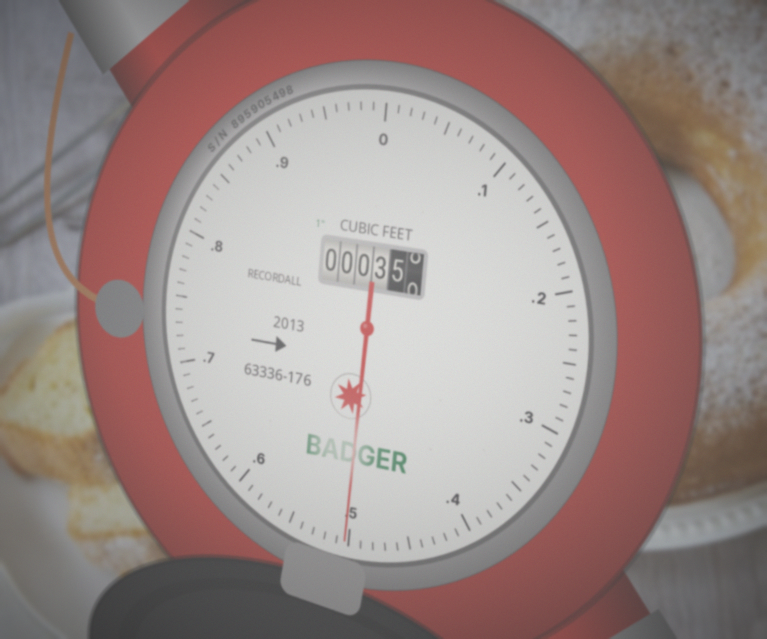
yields 358.50 ft³
